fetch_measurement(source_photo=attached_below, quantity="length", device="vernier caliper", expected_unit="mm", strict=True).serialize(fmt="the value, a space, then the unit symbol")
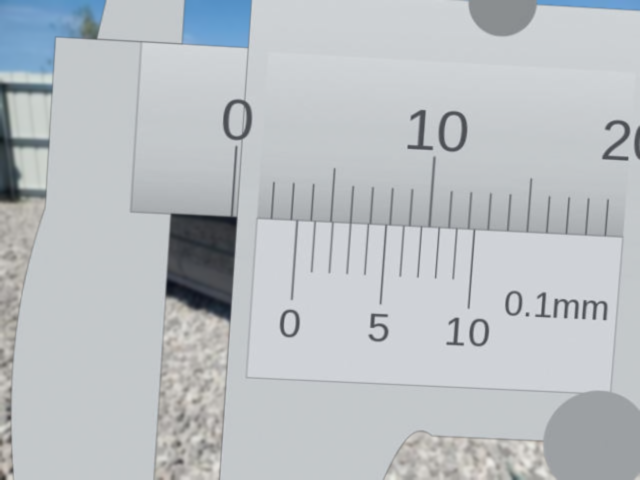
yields 3.3 mm
